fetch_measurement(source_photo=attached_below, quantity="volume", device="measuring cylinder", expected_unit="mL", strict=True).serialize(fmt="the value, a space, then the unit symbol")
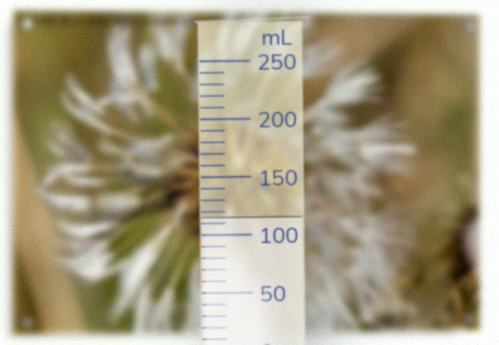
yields 115 mL
